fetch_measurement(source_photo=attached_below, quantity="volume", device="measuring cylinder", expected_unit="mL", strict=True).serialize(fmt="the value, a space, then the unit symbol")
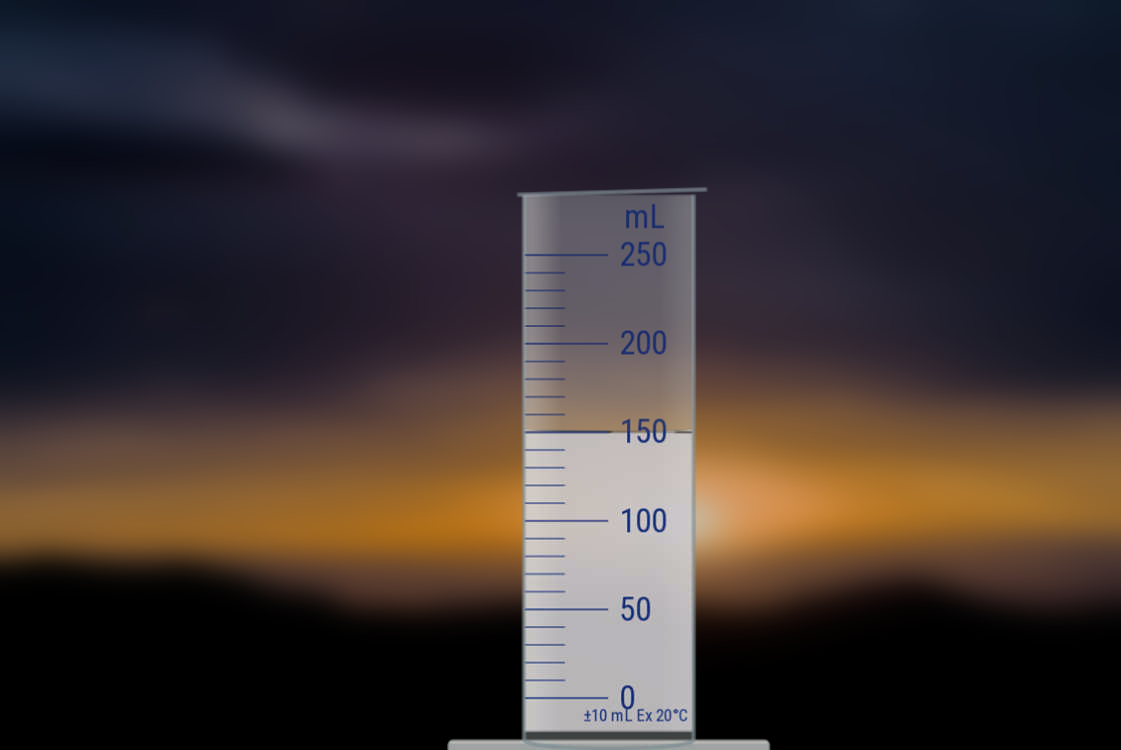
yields 150 mL
